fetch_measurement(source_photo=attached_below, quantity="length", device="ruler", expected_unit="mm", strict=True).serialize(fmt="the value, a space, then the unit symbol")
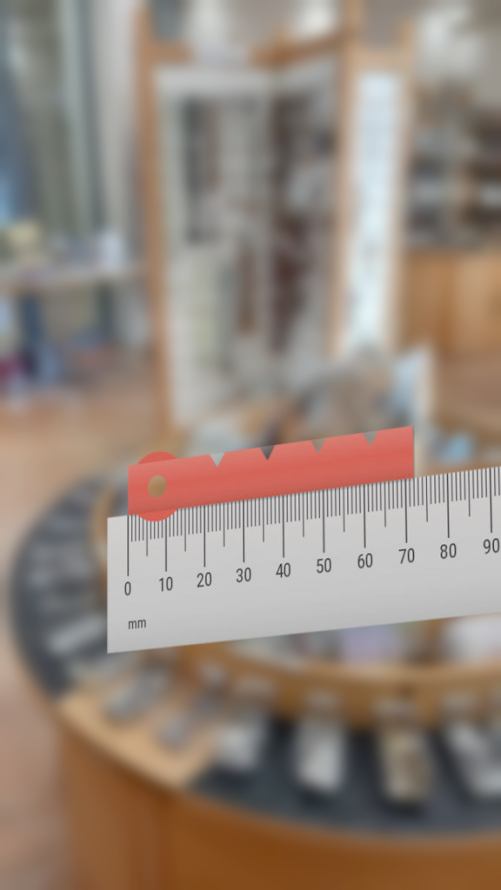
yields 72 mm
